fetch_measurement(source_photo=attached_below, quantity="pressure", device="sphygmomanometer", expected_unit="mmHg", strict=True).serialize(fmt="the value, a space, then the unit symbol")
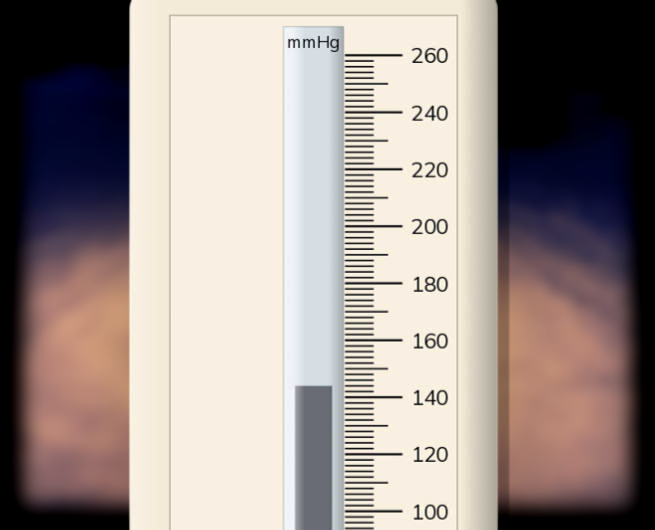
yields 144 mmHg
